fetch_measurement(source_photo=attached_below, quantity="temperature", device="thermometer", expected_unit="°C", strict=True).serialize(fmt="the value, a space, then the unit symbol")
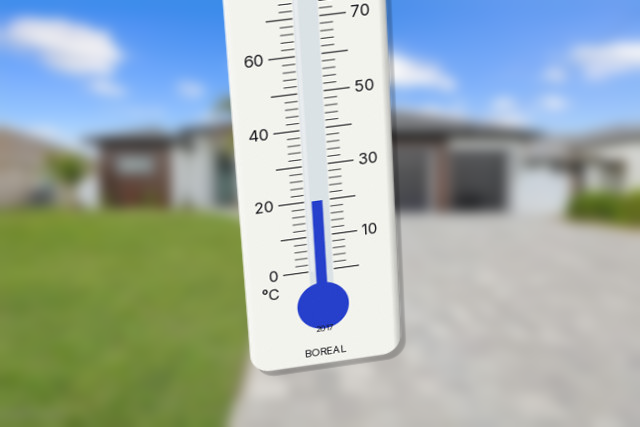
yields 20 °C
